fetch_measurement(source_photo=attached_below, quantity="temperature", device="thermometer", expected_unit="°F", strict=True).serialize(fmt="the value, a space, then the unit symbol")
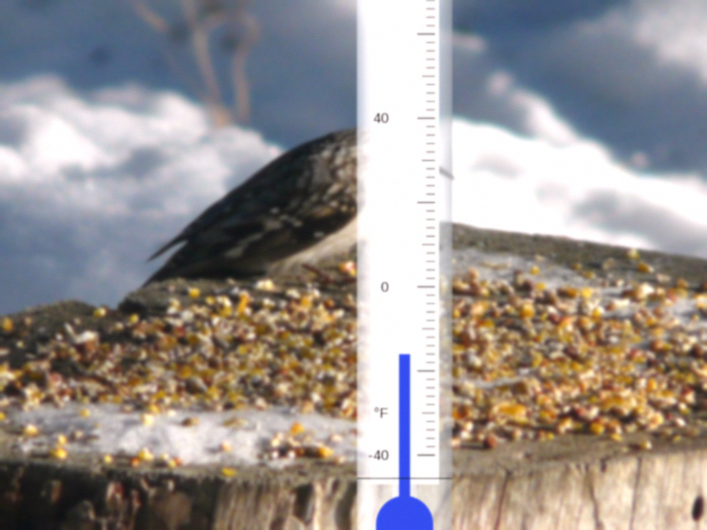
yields -16 °F
